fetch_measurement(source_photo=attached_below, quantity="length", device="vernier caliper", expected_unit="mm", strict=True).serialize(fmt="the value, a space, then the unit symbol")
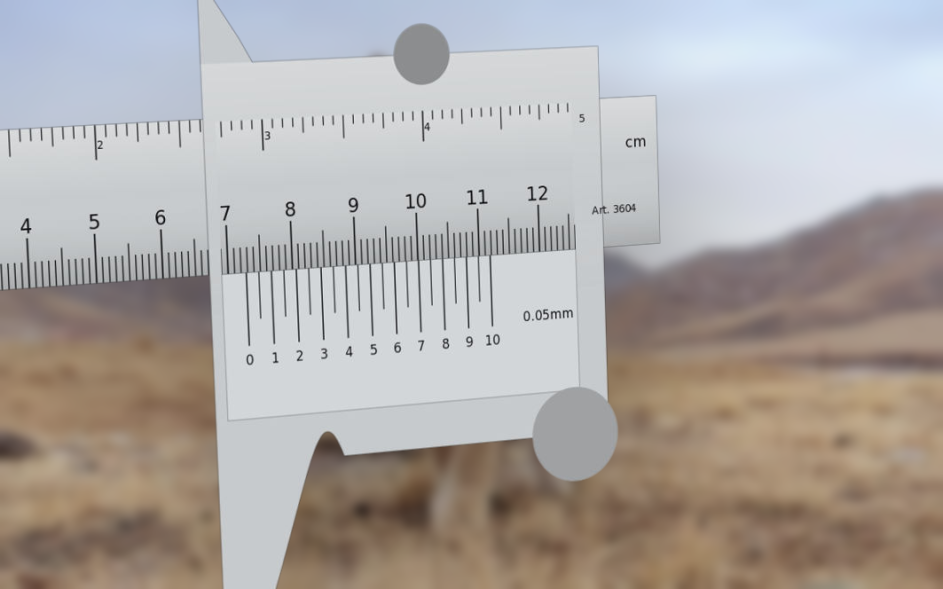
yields 72.8 mm
